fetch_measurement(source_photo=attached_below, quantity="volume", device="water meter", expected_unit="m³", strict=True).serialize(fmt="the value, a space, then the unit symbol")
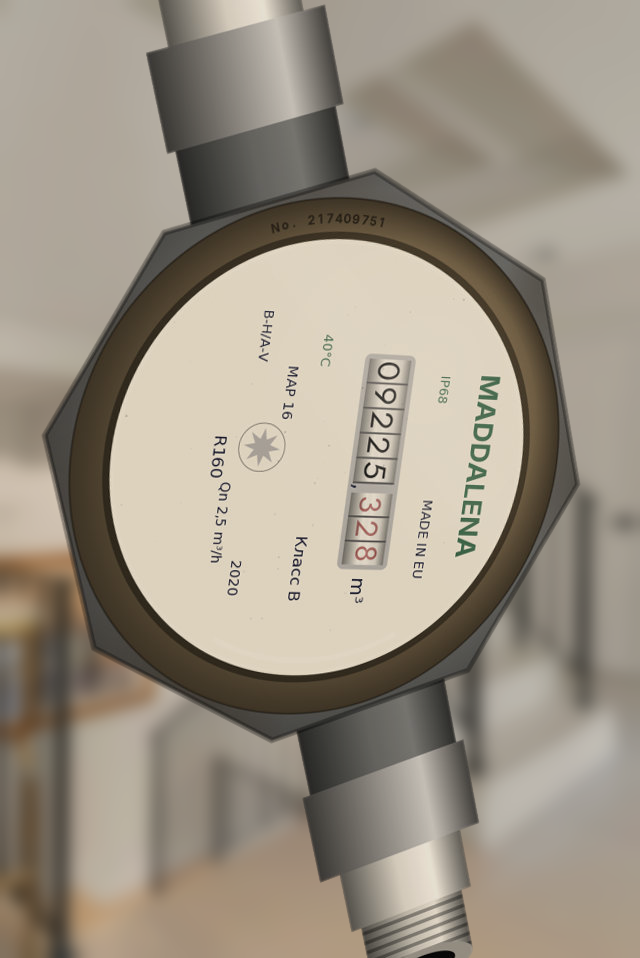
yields 9225.328 m³
